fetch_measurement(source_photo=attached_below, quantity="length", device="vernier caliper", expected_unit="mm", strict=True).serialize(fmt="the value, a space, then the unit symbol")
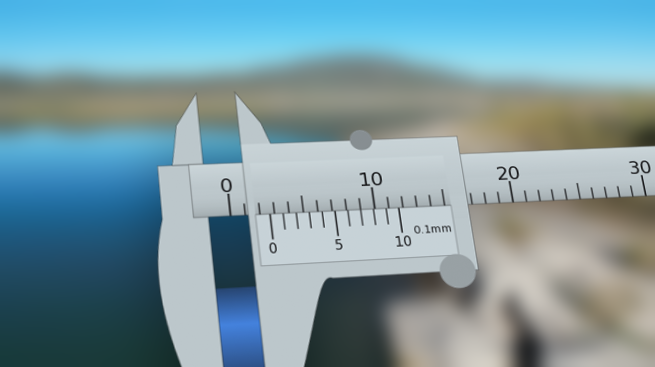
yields 2.7 mm
